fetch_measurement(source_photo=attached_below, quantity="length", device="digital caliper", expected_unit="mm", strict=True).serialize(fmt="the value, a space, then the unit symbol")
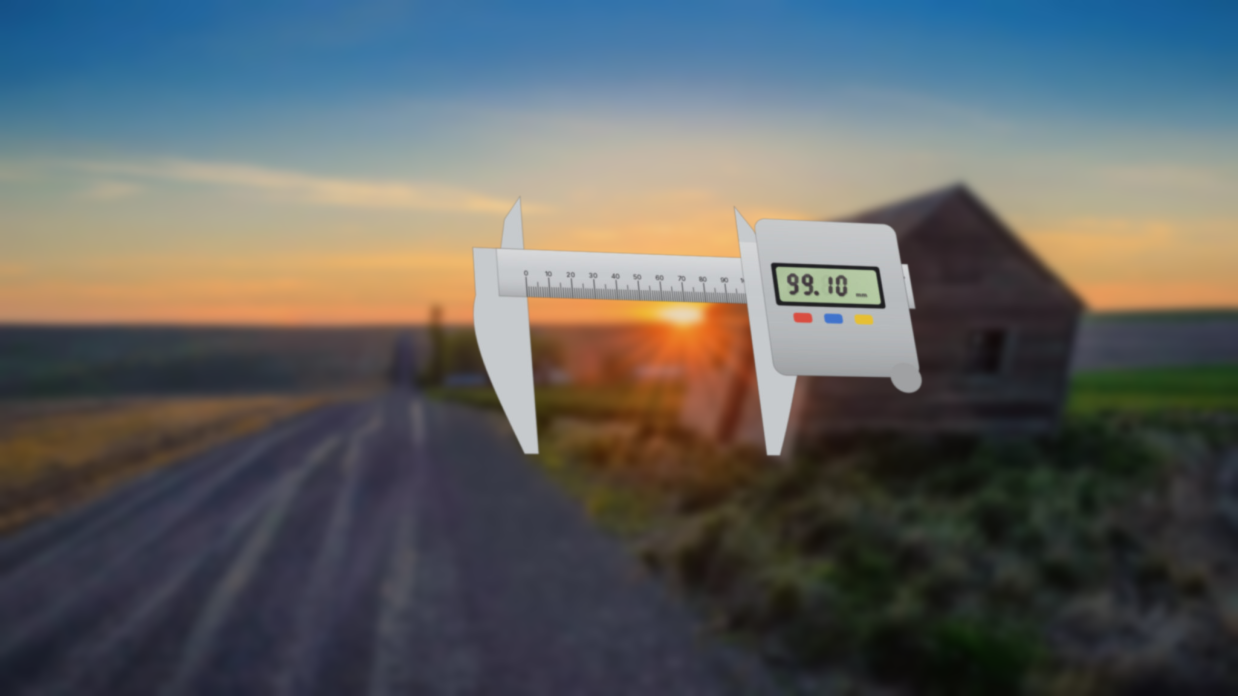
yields 99.10 mm
